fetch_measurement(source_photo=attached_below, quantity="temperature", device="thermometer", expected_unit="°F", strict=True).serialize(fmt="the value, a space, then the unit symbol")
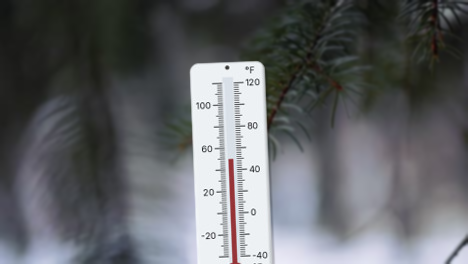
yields 50 °F
